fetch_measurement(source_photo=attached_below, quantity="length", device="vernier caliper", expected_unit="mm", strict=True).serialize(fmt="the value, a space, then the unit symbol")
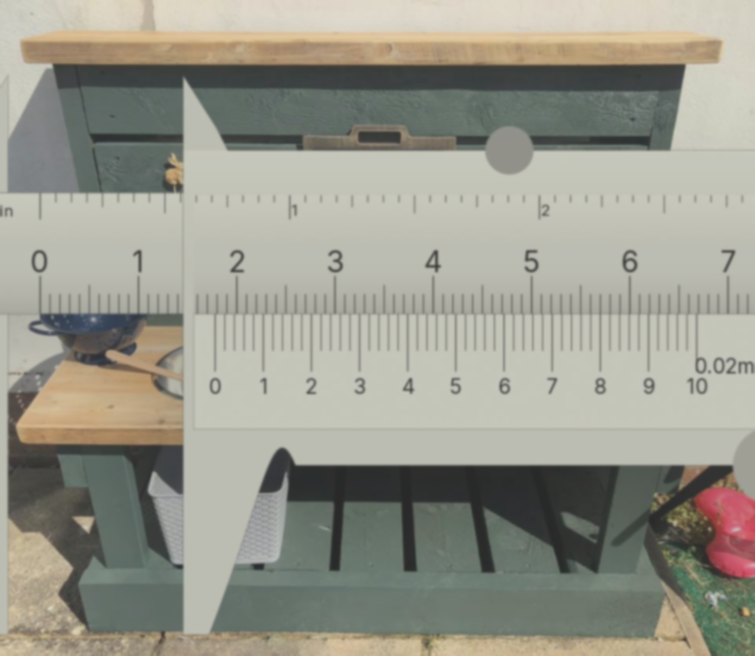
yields 17.8 mm
